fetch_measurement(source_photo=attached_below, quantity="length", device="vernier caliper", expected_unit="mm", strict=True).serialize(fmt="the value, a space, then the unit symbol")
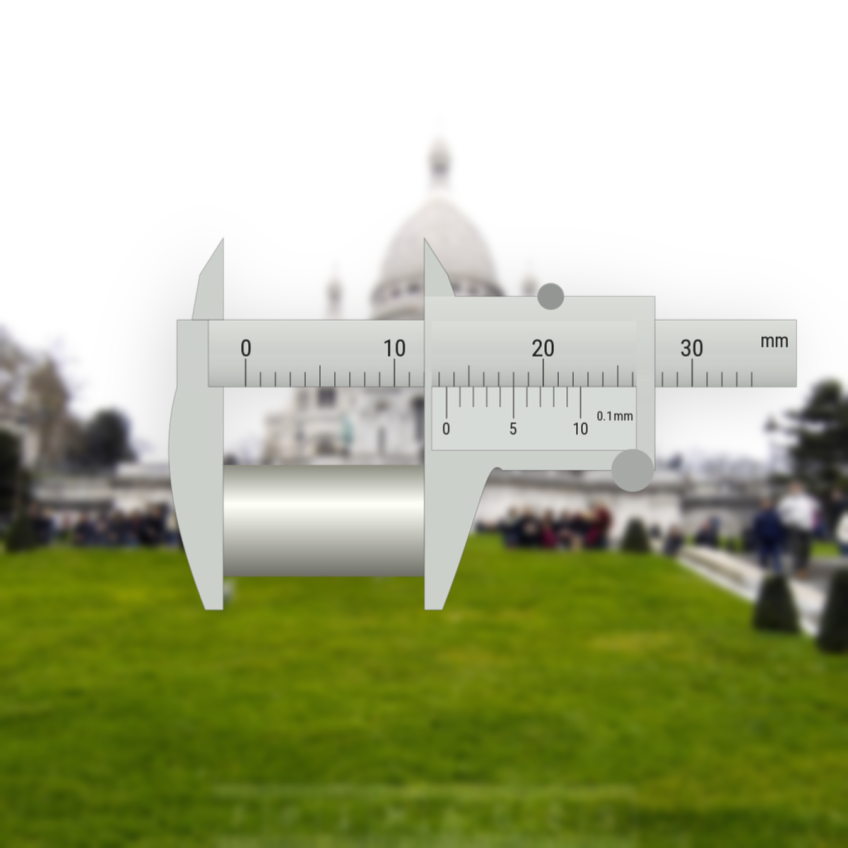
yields 13.5 mm
